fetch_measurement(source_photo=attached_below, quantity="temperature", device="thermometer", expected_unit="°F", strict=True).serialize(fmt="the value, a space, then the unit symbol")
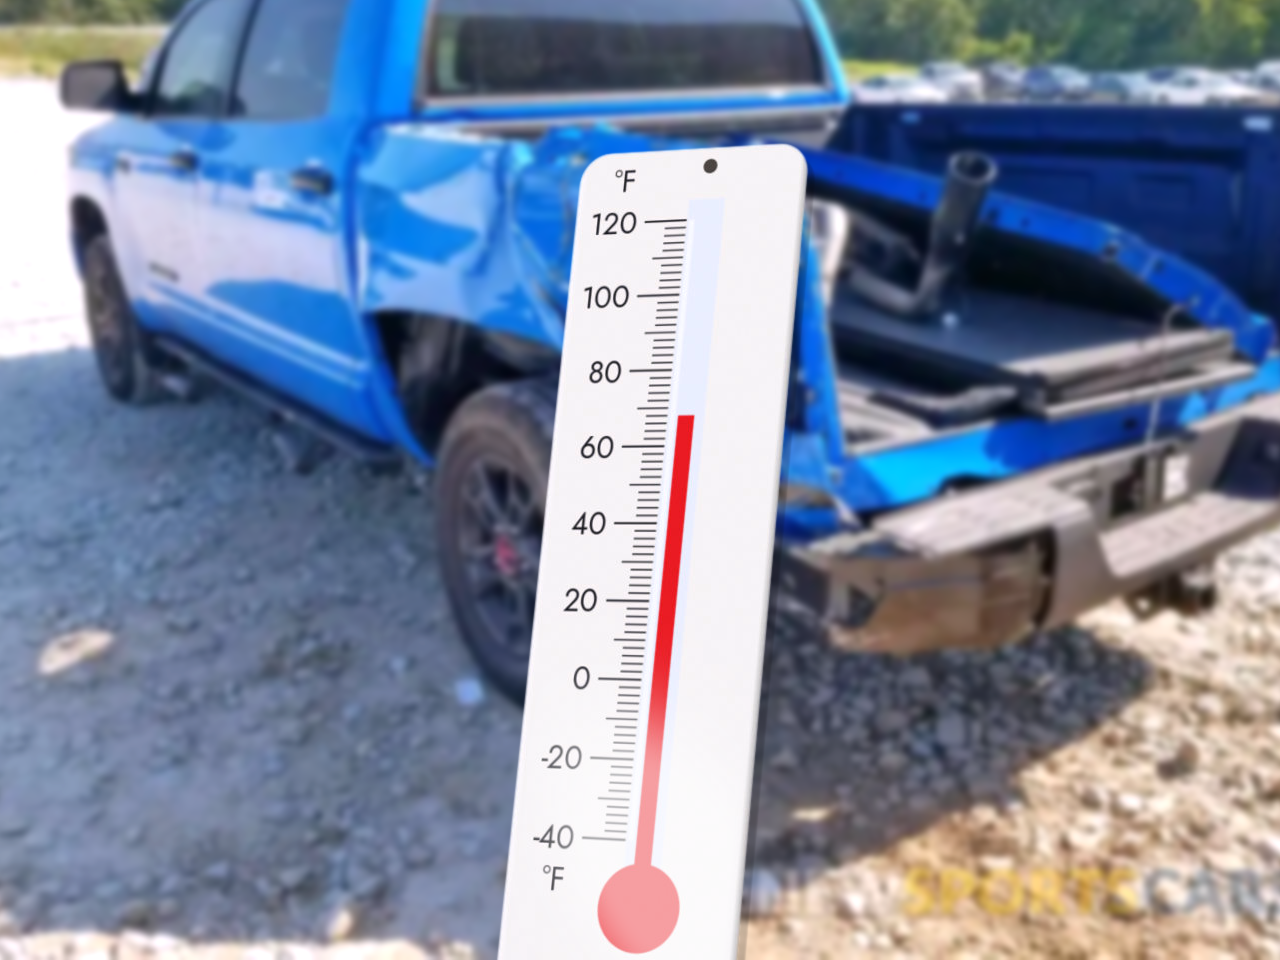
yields 68 °F
